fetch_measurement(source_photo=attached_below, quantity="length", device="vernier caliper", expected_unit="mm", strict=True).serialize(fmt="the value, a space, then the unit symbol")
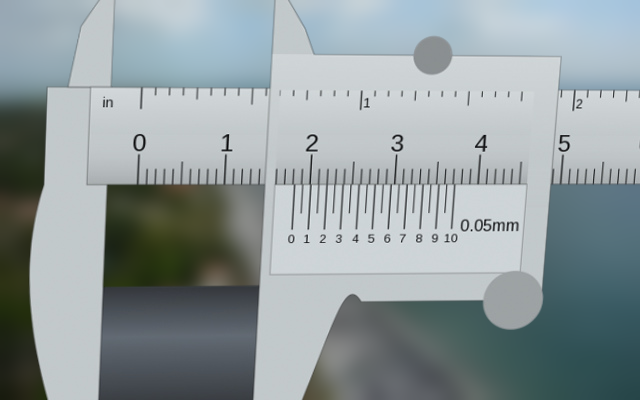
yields 18.2 mm
